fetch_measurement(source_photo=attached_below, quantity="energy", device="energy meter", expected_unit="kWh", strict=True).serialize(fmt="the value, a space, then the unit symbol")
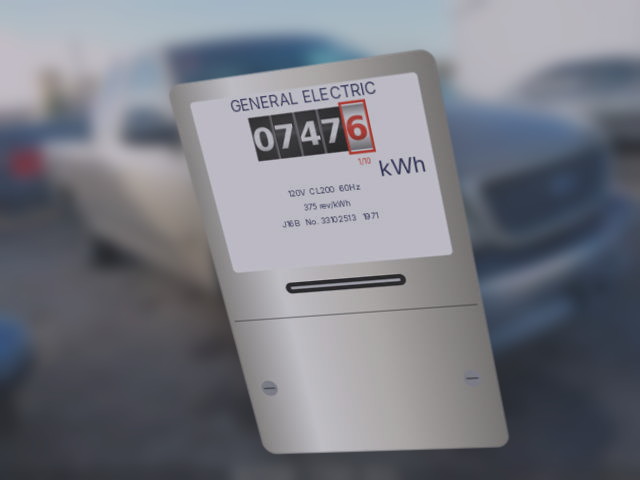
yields 747.6 kWh
